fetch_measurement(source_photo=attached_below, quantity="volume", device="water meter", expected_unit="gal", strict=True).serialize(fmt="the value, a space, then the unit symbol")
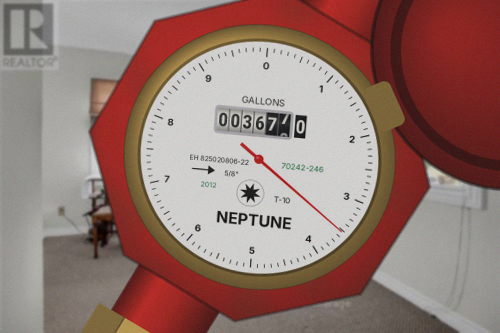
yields 36773.5 gal
